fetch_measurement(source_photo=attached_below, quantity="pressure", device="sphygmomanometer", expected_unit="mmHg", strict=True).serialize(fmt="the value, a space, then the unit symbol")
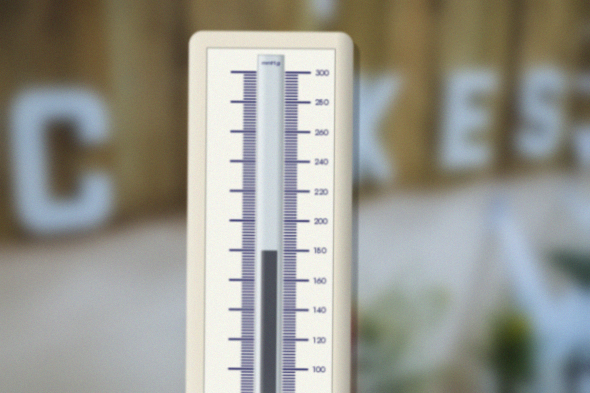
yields 180 mmHg
